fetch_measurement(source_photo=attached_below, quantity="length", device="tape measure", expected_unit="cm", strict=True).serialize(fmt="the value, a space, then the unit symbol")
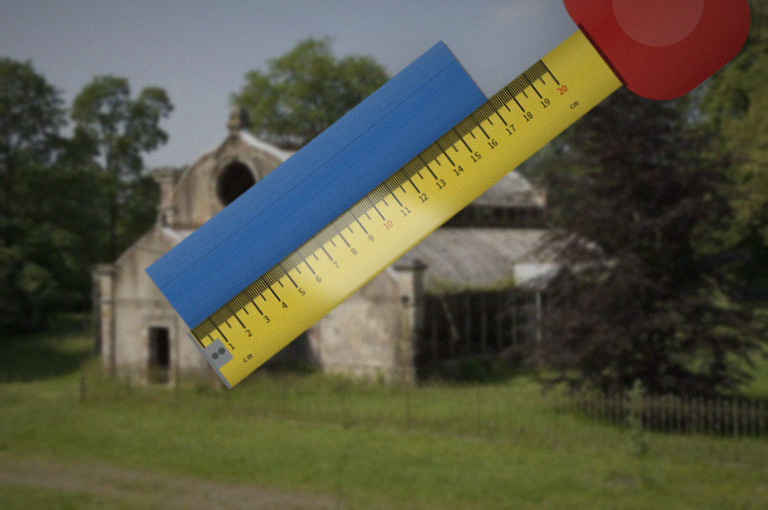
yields 17 cm
